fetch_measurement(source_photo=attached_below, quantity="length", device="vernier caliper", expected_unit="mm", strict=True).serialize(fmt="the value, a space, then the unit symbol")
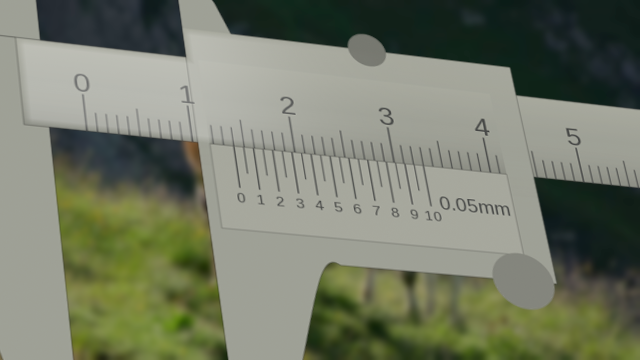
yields 14.0 mm
